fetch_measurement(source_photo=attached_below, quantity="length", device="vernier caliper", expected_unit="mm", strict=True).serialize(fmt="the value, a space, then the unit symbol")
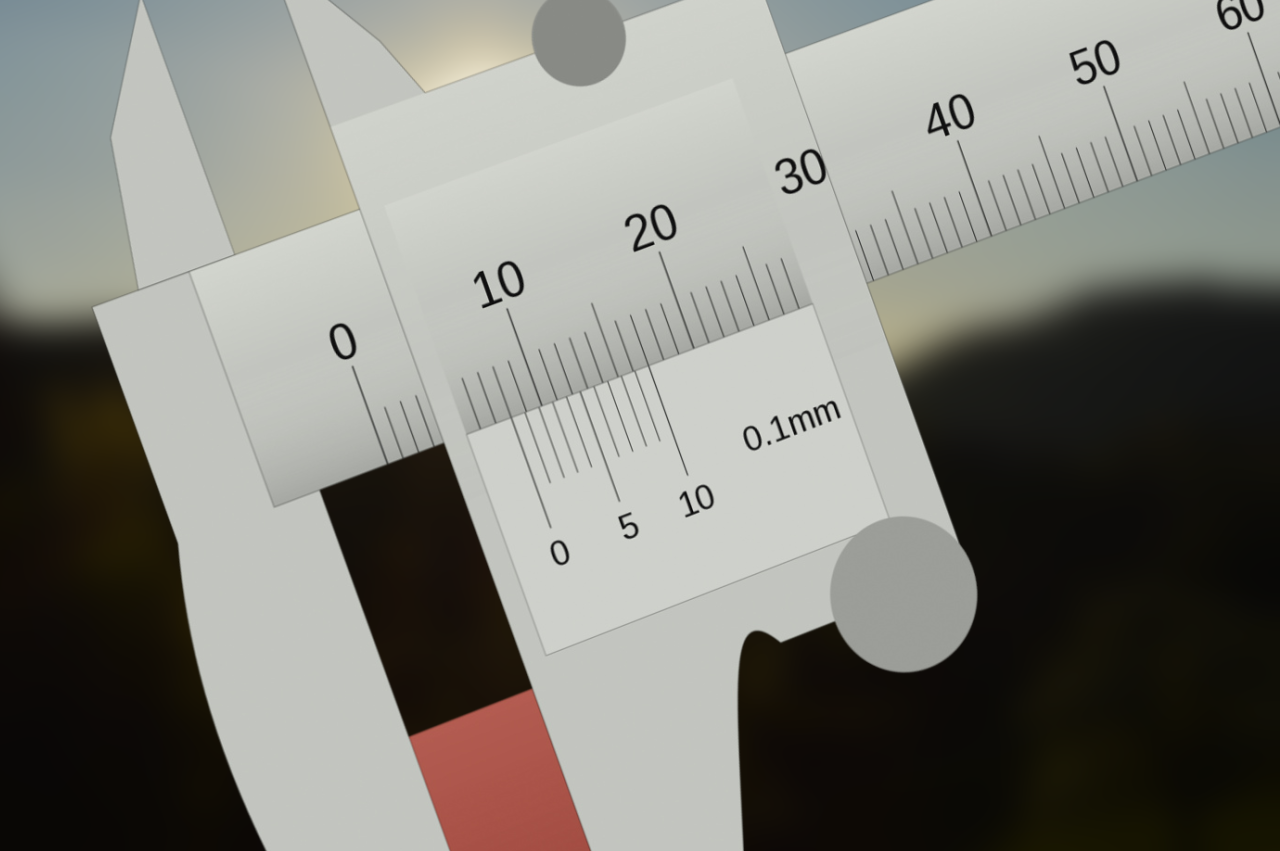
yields 8.0 mm
